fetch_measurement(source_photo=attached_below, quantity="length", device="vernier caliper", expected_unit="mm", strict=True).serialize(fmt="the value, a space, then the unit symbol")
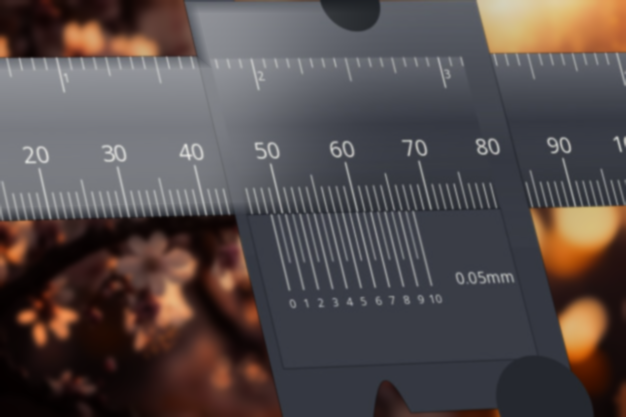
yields 48.5 mm
